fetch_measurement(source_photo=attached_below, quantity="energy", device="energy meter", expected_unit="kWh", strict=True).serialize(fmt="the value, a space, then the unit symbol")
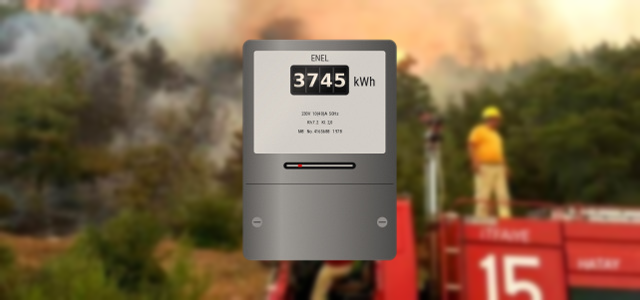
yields 3745 kWh
